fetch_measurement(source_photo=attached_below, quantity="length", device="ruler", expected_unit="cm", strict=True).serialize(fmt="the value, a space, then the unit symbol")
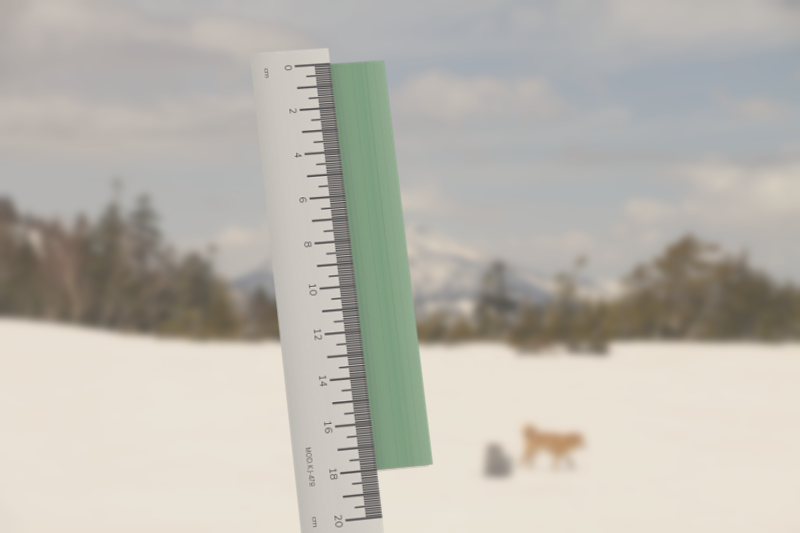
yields 18 cm
